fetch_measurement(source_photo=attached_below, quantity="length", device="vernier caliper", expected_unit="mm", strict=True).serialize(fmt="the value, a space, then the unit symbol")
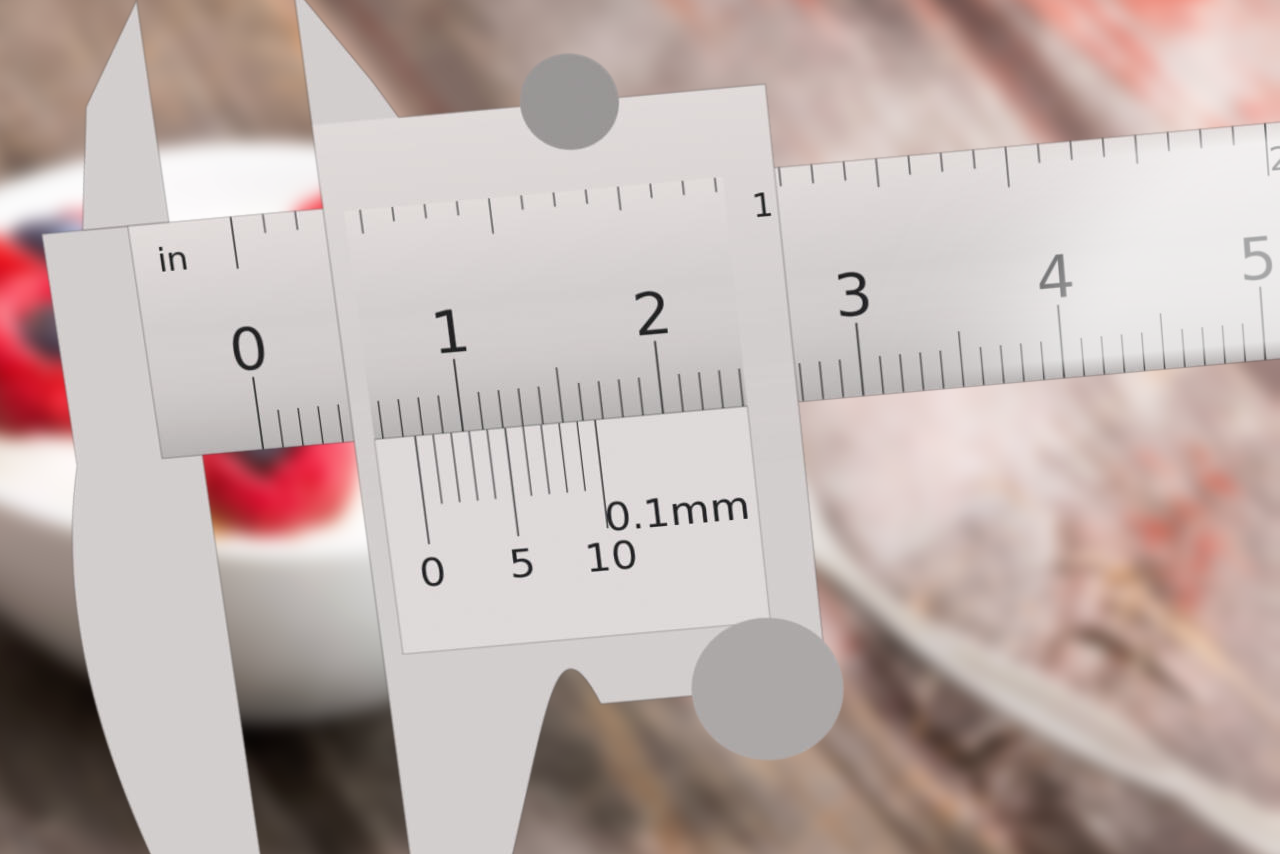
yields 7.6 mm
